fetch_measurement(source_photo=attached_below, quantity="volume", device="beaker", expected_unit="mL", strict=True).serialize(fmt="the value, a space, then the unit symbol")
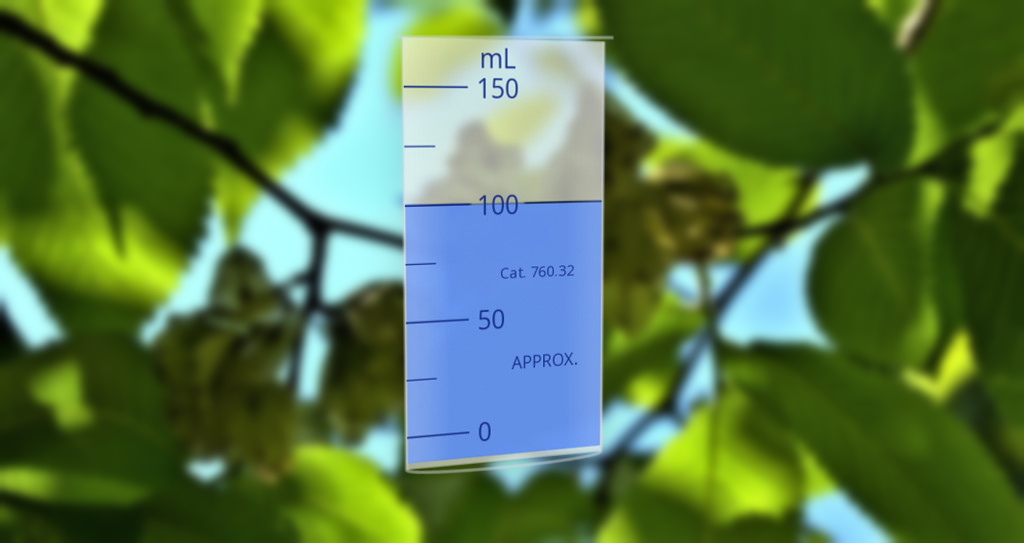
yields 100 mL
